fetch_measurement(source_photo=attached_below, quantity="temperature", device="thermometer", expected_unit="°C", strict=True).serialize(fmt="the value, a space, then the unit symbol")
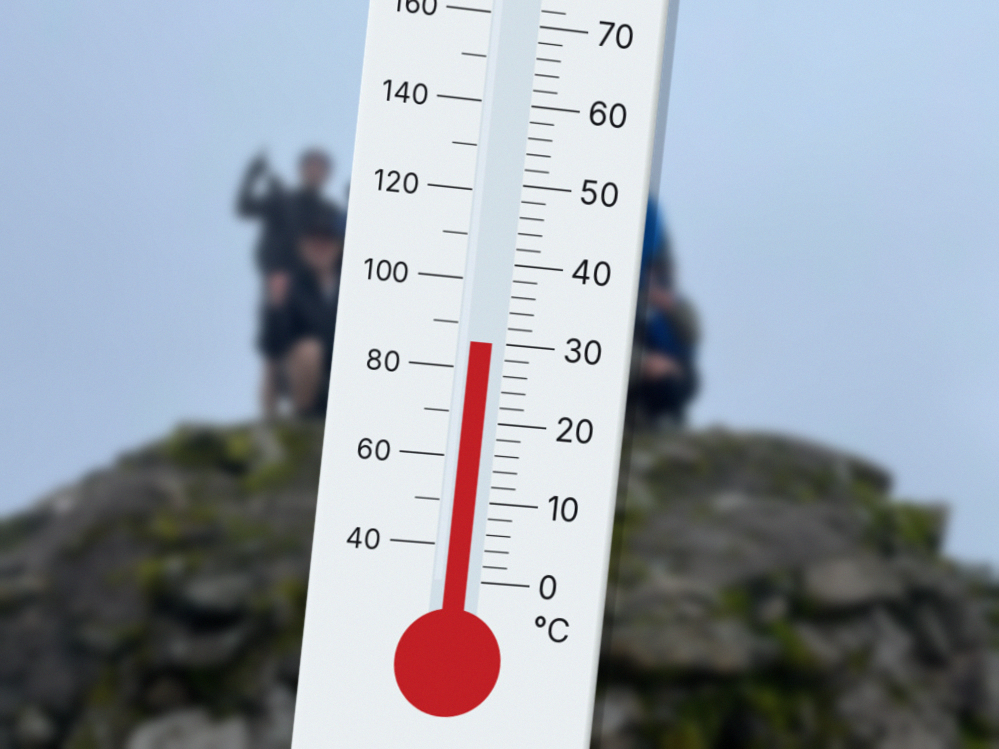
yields 30 °C
